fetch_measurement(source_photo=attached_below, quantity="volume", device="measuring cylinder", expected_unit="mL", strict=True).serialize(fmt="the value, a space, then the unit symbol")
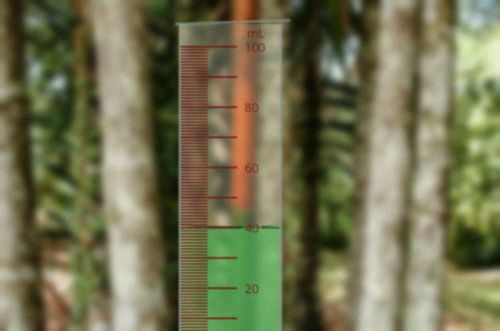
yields 40 mL
